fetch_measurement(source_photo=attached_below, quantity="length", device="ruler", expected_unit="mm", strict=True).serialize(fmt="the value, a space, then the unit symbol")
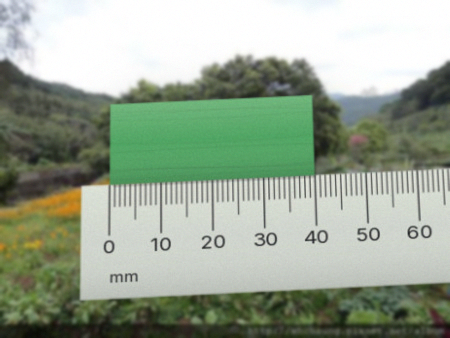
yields 40 mm
